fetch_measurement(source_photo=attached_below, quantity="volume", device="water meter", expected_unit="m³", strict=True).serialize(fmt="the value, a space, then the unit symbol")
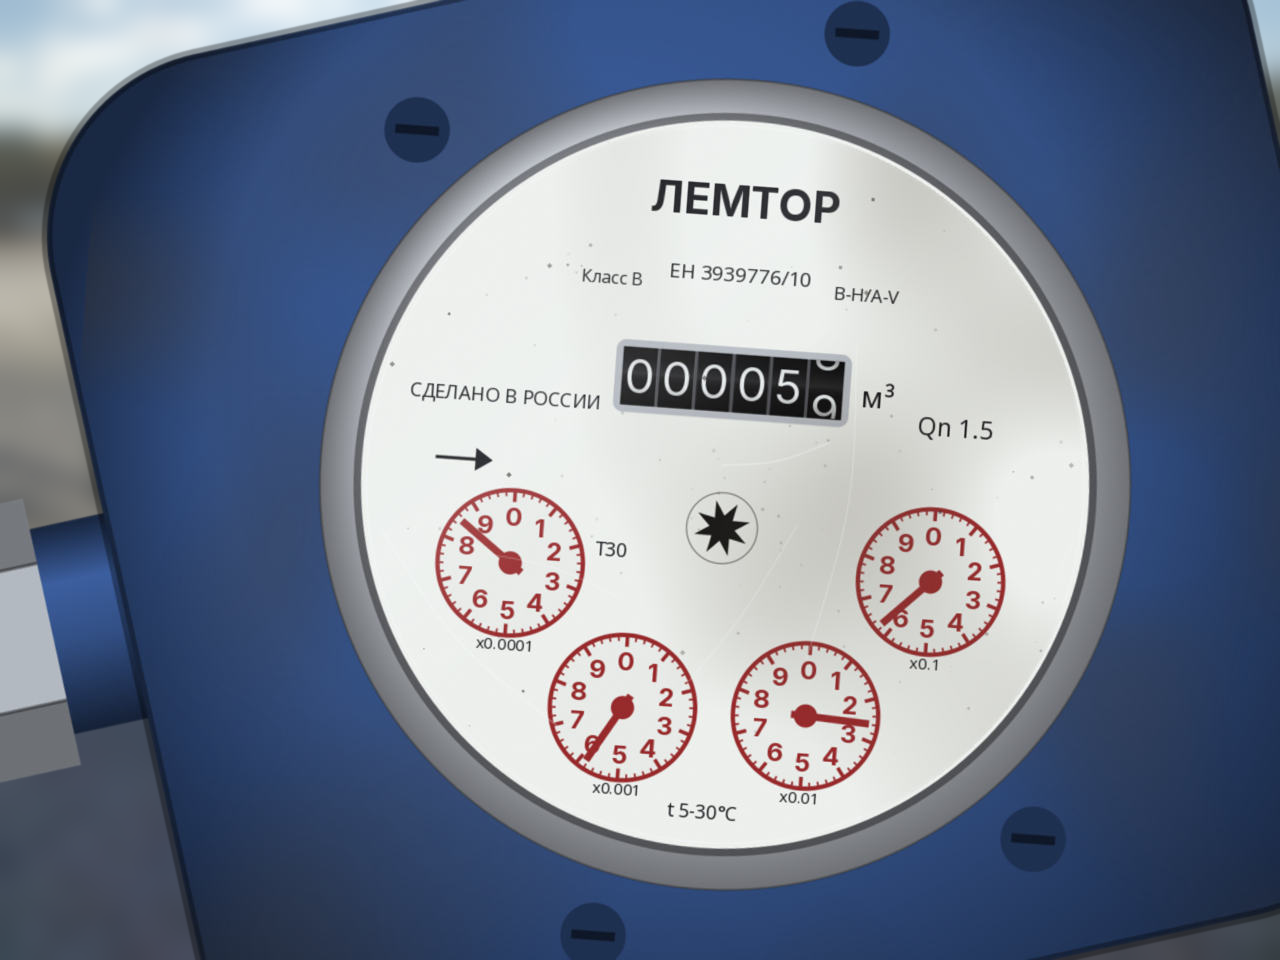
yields 58.6258 m³
